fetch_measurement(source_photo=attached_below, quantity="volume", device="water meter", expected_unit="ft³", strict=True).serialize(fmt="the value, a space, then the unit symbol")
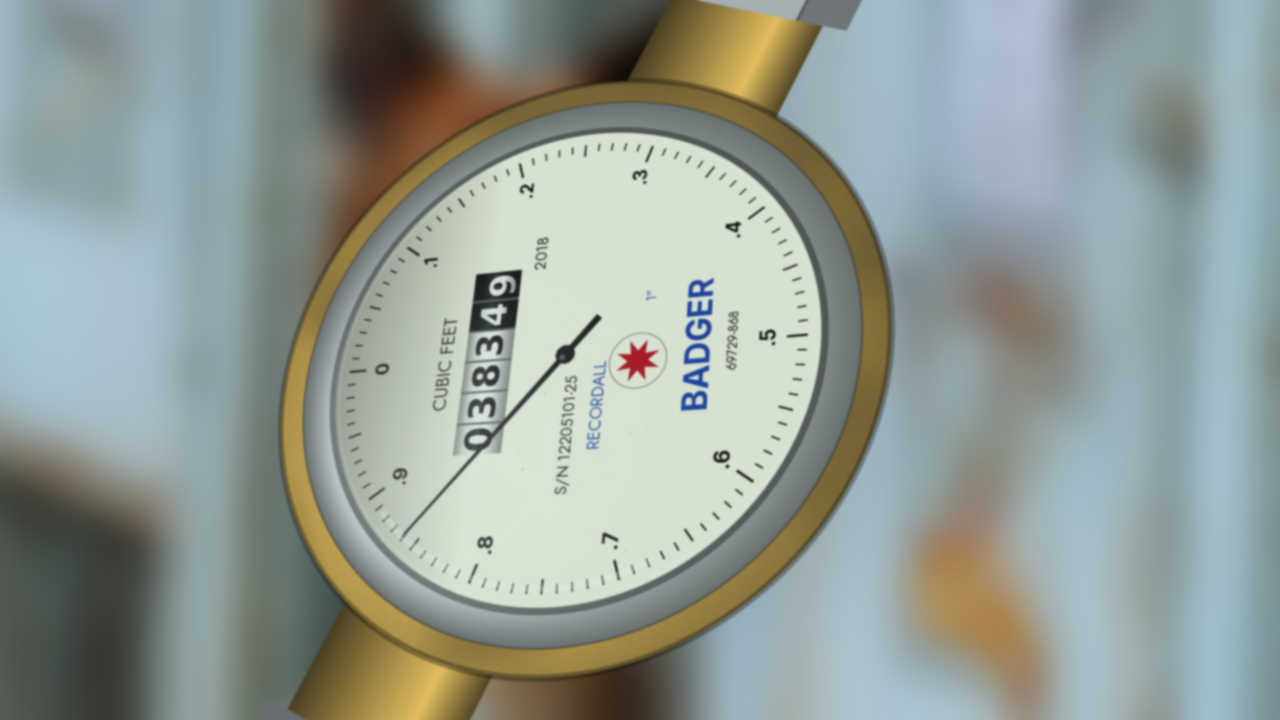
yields 38348.86 ft³
